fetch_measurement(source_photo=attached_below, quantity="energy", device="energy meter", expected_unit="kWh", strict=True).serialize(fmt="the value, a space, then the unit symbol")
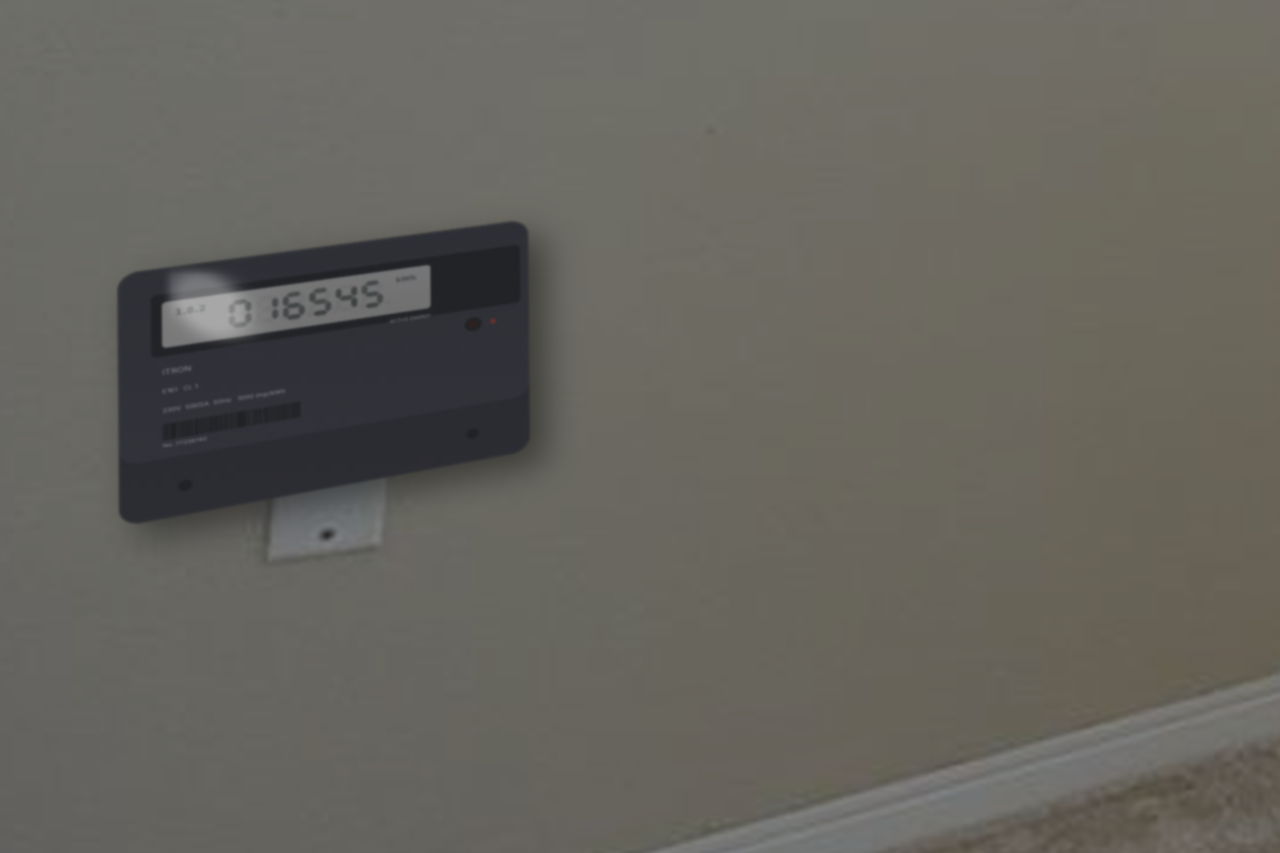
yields 16545 kWh
